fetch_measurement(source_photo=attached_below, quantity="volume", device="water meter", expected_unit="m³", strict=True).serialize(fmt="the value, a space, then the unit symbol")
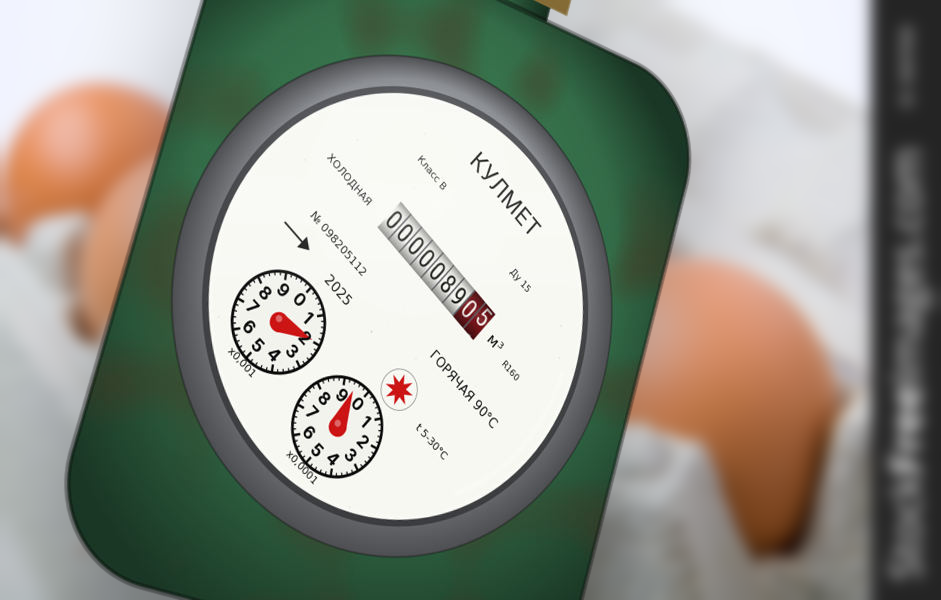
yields 89.0519 m³
